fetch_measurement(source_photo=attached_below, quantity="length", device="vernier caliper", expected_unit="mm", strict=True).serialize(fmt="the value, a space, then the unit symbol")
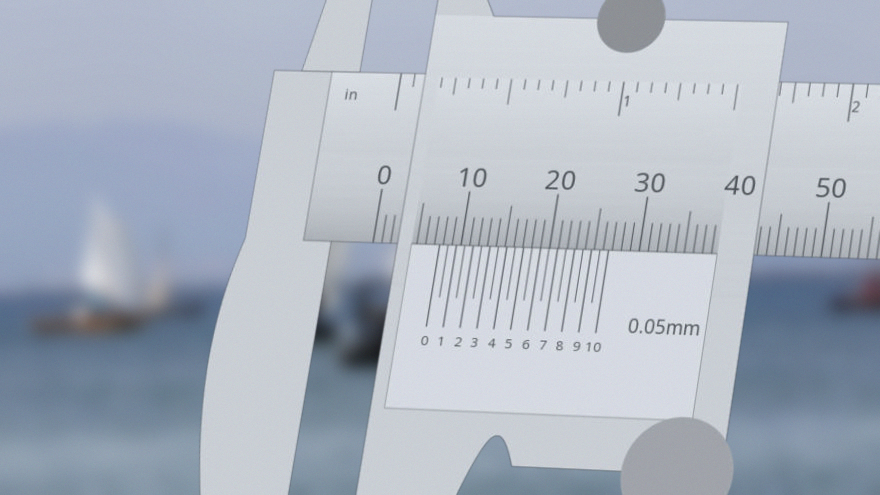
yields 7.6 mm
